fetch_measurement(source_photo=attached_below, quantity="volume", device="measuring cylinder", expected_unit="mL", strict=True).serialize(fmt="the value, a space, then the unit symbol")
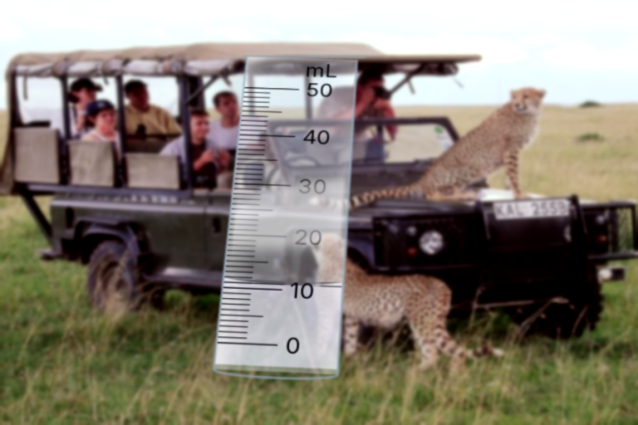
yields 11 mL
